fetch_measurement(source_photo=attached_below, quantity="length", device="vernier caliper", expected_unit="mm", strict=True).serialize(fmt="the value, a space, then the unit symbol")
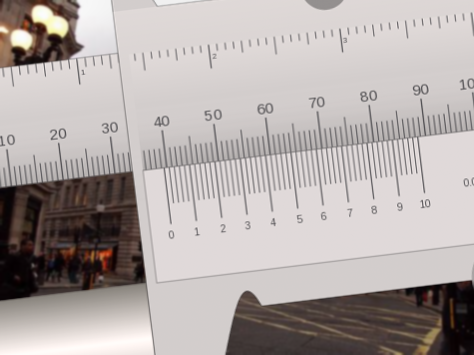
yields 39.5 mm
